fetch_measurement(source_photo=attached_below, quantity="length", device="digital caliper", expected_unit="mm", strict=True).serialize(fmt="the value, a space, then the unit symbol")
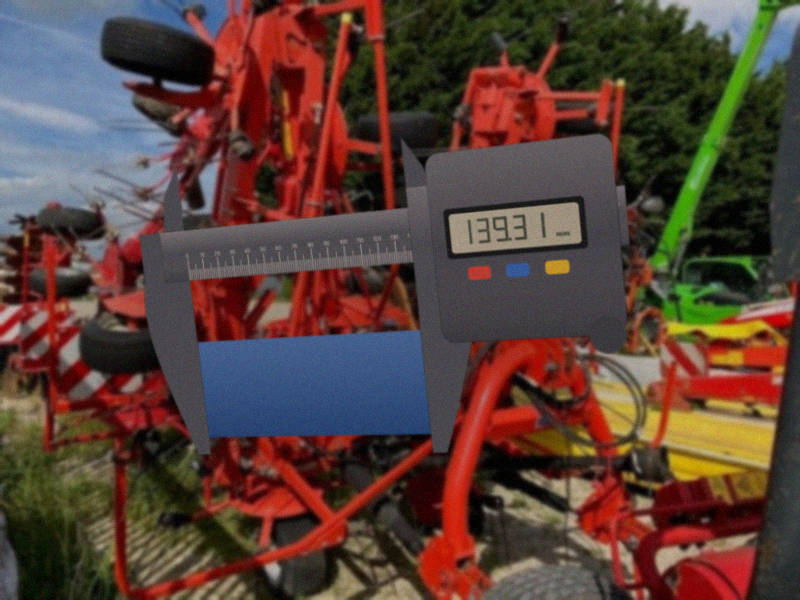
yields 139.31 mm
